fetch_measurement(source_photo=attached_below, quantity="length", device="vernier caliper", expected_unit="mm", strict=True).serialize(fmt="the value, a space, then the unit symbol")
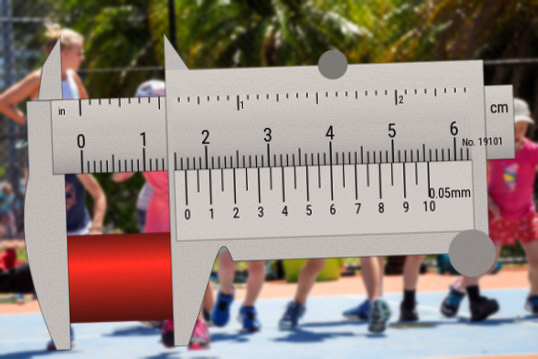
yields 16.6 mm
